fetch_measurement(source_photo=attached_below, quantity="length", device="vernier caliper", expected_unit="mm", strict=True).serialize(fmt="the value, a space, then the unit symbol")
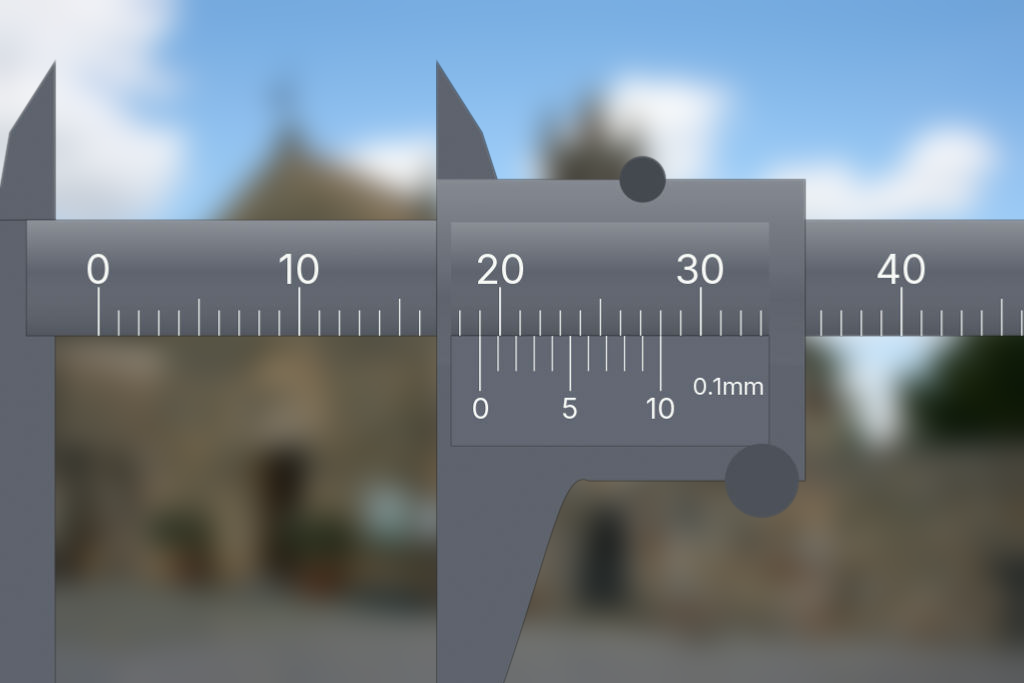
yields 19.0 mm
